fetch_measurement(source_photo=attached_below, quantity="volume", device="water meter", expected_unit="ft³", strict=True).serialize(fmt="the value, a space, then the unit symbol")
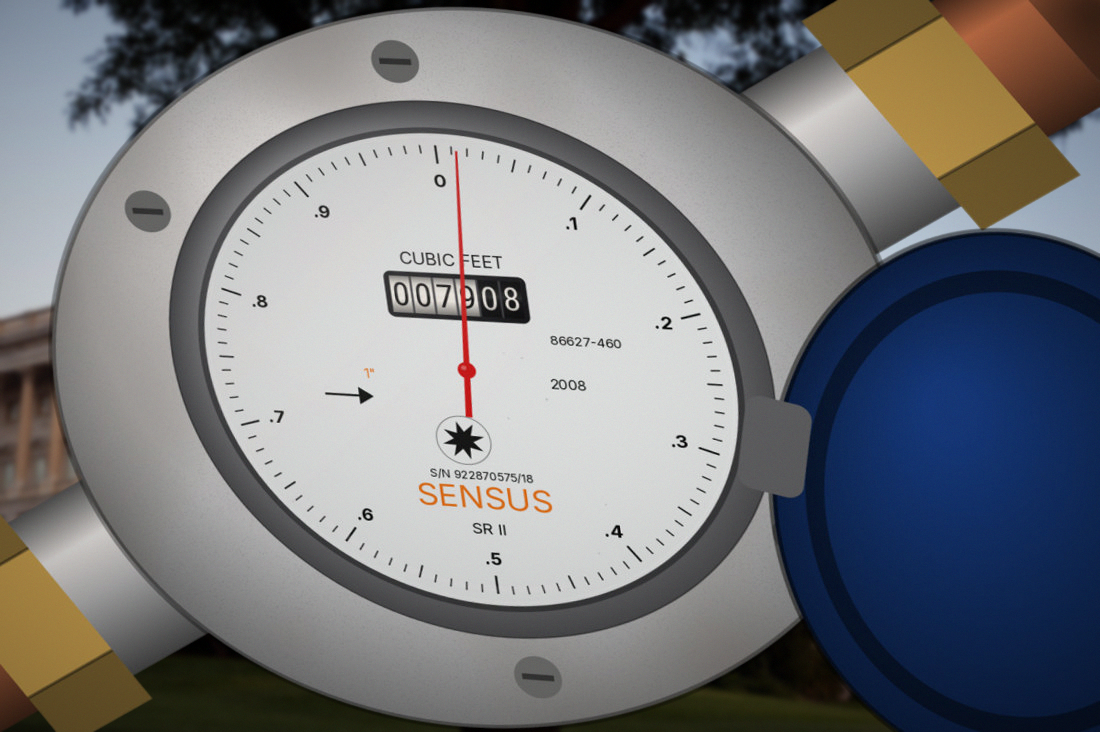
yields 7908.01 ft³
